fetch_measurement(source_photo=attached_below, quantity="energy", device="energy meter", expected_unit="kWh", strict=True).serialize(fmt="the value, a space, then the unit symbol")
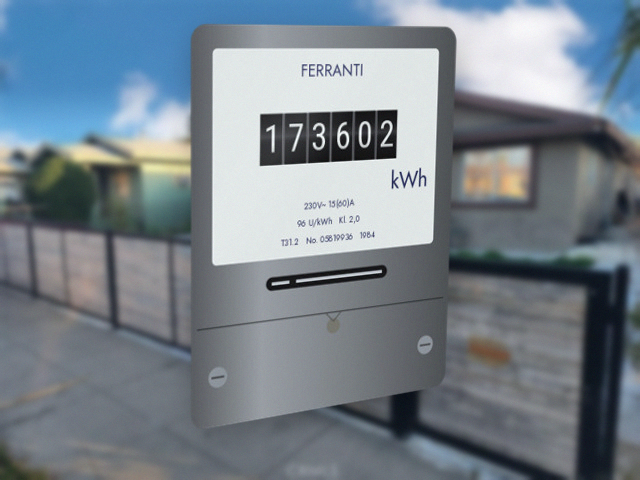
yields 173602 kWh
